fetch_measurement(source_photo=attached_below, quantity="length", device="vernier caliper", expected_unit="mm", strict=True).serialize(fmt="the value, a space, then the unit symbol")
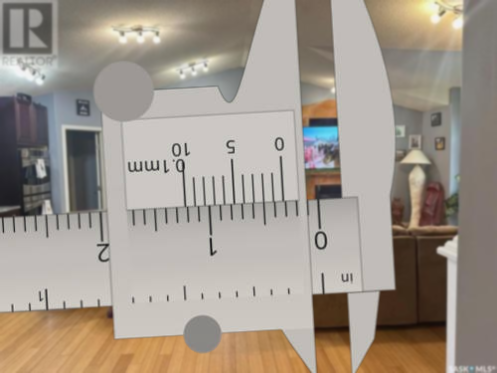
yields 3.2 mm
